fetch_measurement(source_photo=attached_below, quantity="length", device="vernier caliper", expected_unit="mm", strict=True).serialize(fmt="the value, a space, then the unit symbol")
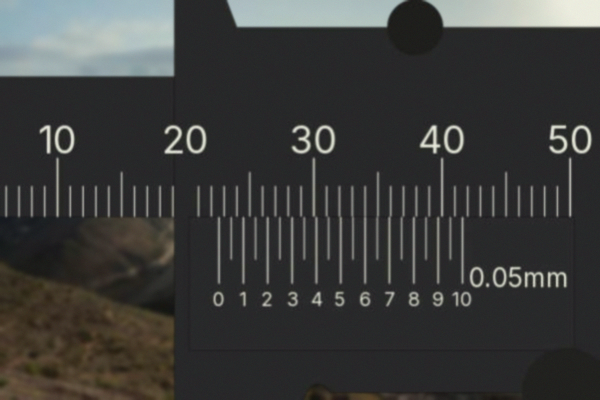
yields 22.6 mm
